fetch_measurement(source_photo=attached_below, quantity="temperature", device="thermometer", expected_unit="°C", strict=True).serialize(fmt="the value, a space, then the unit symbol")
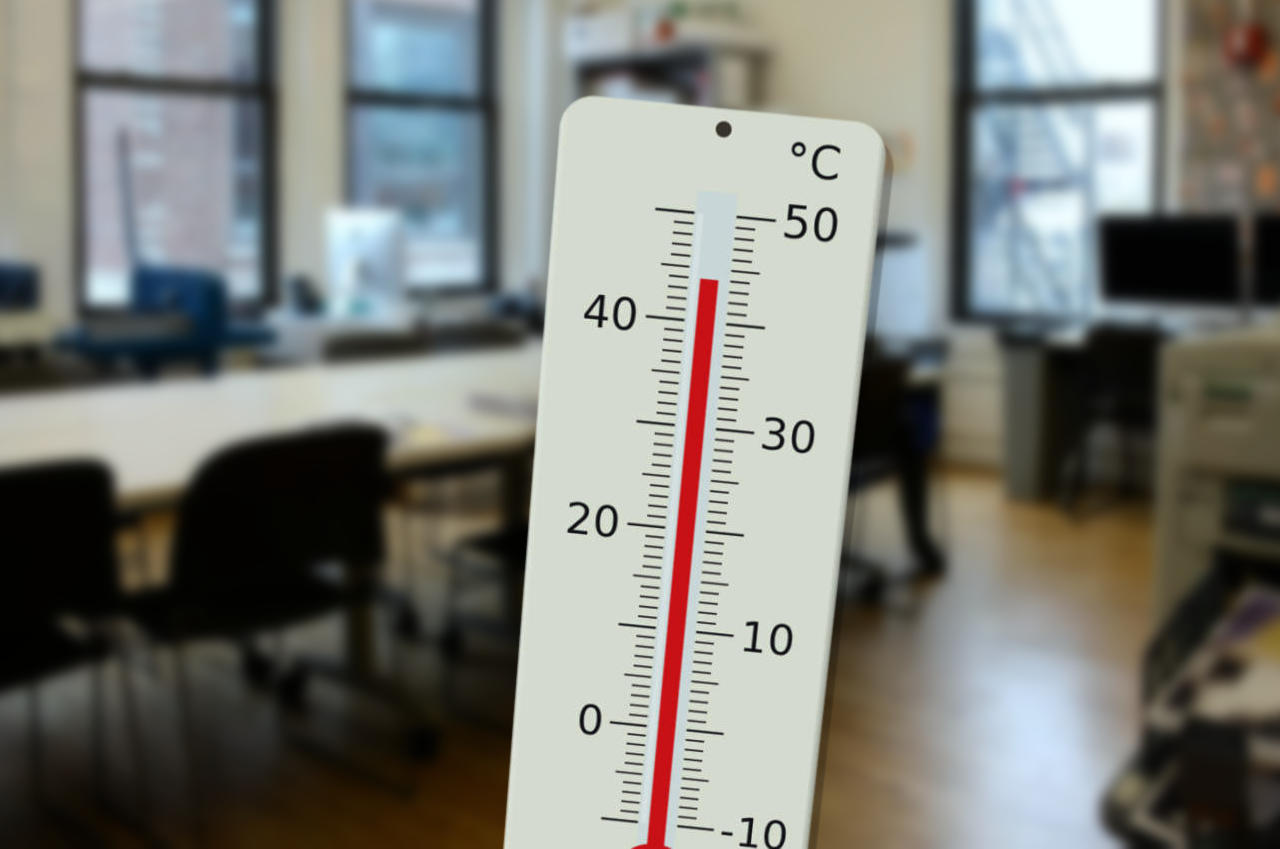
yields 44 °C
